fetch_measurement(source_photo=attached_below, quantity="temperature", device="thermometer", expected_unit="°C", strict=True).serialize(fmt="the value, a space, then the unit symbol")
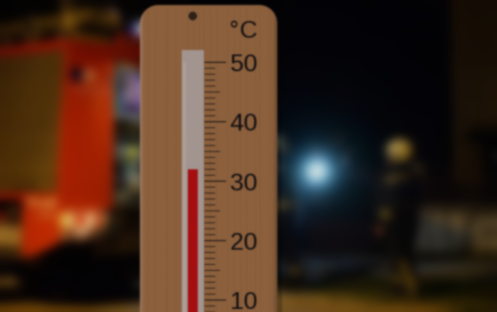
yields 32 °C
